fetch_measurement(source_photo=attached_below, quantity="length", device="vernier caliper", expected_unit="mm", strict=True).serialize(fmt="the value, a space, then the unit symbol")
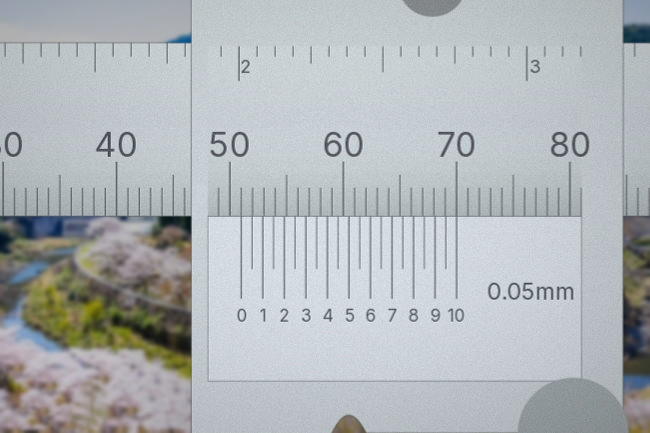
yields 51.0 mm
